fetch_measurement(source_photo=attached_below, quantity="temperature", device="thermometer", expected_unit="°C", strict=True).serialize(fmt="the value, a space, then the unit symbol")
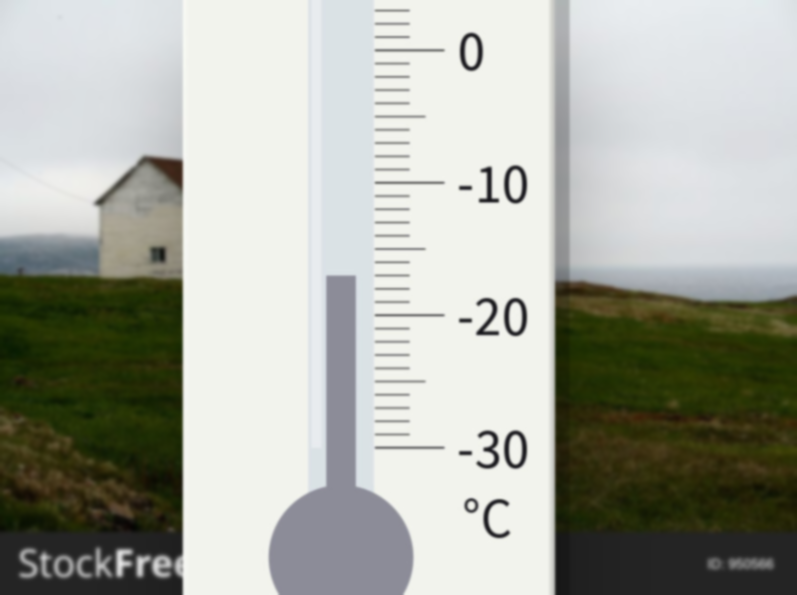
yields -17 °C
